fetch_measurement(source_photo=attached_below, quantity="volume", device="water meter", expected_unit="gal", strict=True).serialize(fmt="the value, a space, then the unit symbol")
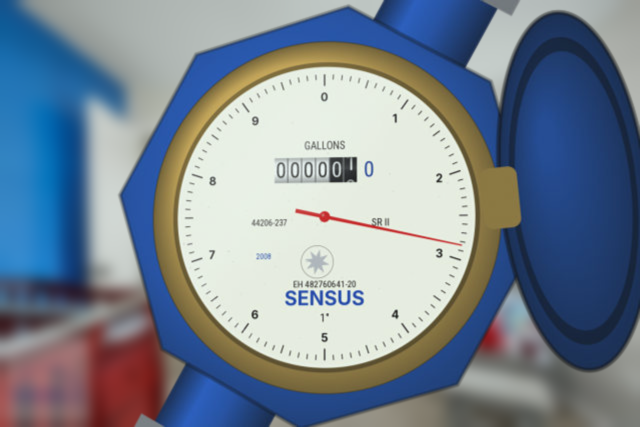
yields 12.8 gal
